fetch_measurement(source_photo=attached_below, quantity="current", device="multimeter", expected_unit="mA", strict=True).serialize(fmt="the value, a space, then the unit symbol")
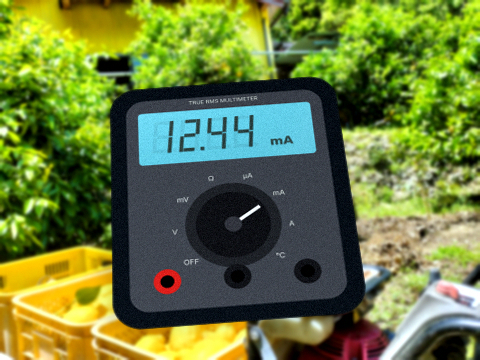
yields 12.44 mA
